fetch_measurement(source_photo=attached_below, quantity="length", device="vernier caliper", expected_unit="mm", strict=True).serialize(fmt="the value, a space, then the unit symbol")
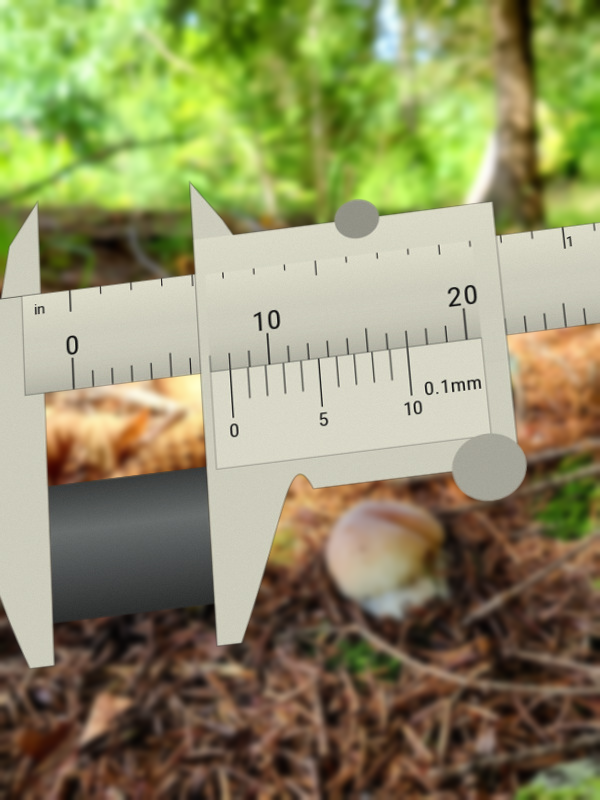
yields 8.0 mm
